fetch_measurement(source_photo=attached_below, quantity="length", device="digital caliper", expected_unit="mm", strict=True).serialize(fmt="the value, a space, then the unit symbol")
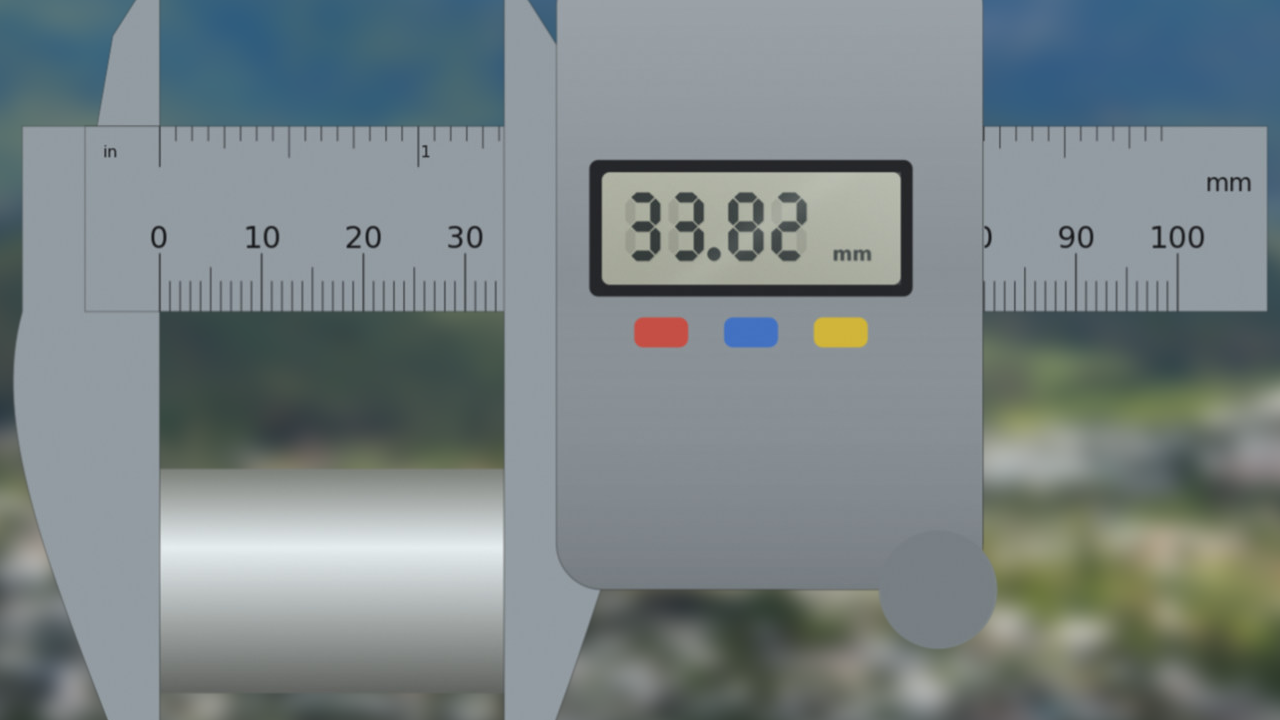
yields 33.82 mm
